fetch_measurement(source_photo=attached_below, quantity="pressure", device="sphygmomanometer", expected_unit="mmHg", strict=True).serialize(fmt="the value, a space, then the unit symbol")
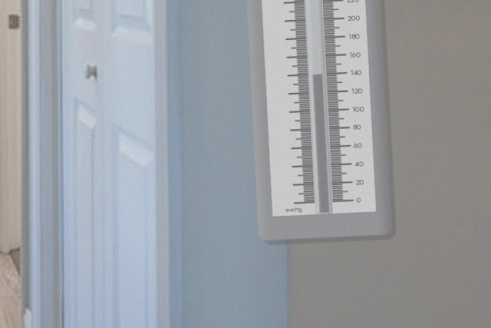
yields 140 mmHg
